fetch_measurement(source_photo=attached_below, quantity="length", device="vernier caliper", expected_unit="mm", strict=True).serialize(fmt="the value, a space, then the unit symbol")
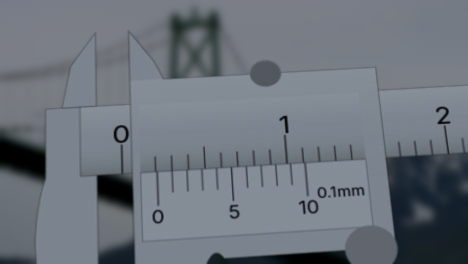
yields 2.1 mm
